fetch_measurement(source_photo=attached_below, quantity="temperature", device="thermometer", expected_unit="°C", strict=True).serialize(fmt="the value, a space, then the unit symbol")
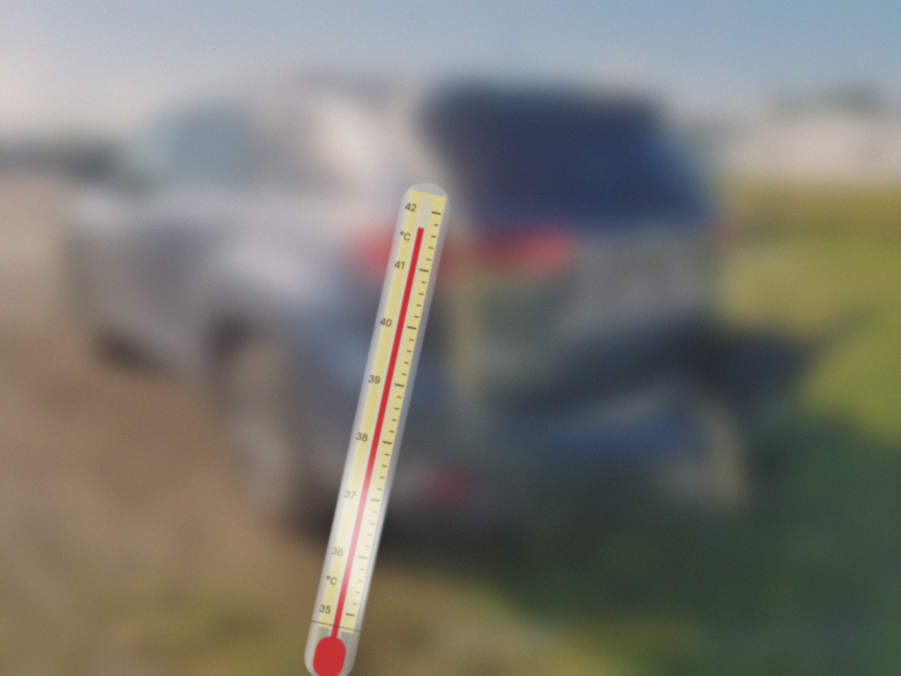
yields 41.7 °C
